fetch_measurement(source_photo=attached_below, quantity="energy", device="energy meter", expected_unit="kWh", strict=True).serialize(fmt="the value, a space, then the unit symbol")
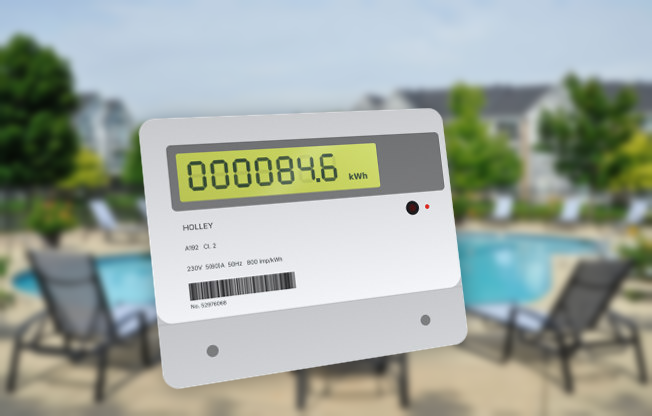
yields 84.6 kWh
